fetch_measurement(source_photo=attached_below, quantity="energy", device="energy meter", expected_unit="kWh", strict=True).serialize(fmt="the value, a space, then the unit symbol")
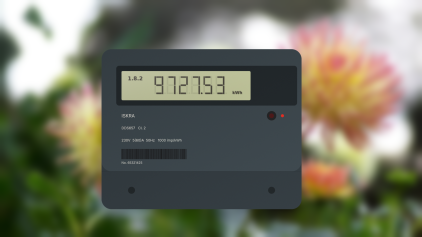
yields 9727.53 kWh
